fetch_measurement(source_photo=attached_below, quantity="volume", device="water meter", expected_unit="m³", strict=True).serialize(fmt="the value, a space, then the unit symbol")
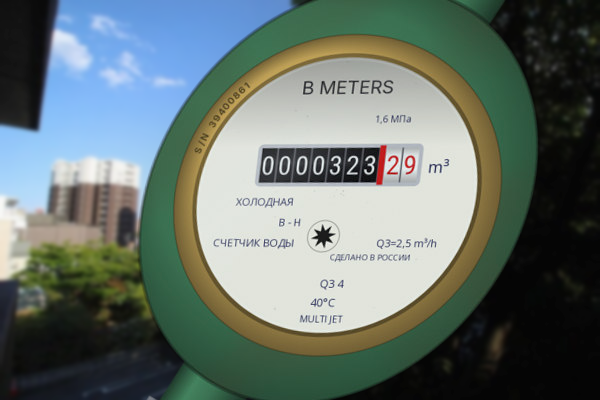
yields 323.29 m³
